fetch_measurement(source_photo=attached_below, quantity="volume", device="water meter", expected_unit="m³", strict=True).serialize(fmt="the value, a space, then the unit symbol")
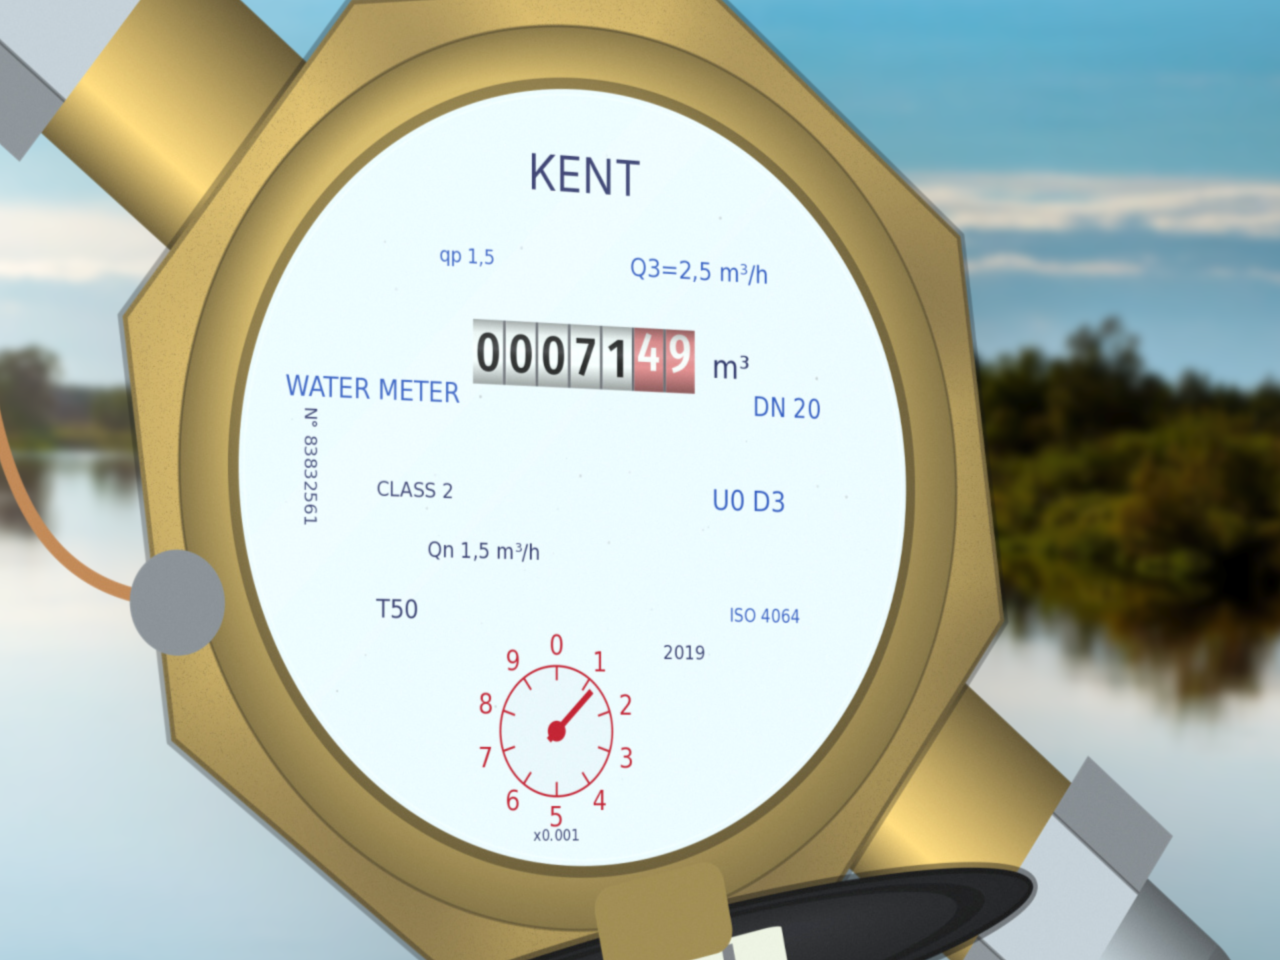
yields 71.491 m³
